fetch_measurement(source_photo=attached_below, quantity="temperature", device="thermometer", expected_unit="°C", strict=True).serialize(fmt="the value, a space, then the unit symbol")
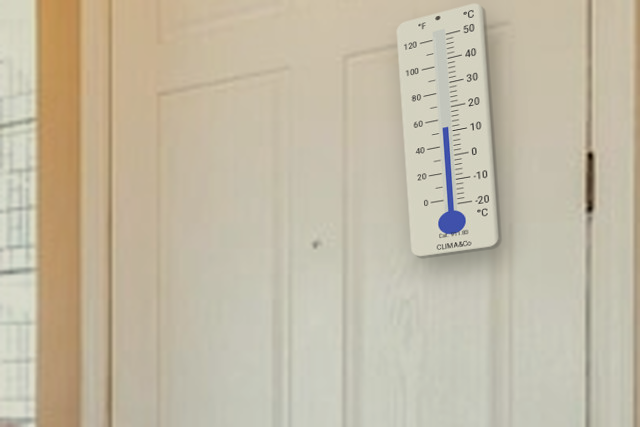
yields 12 °C
